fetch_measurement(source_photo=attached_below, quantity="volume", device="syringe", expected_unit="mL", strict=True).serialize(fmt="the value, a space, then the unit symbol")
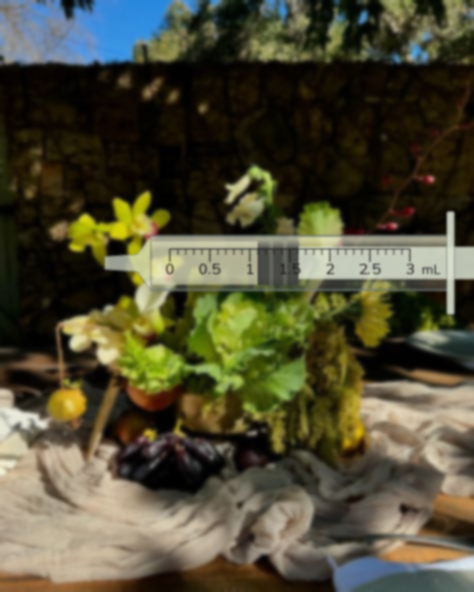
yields 1.1 mL
